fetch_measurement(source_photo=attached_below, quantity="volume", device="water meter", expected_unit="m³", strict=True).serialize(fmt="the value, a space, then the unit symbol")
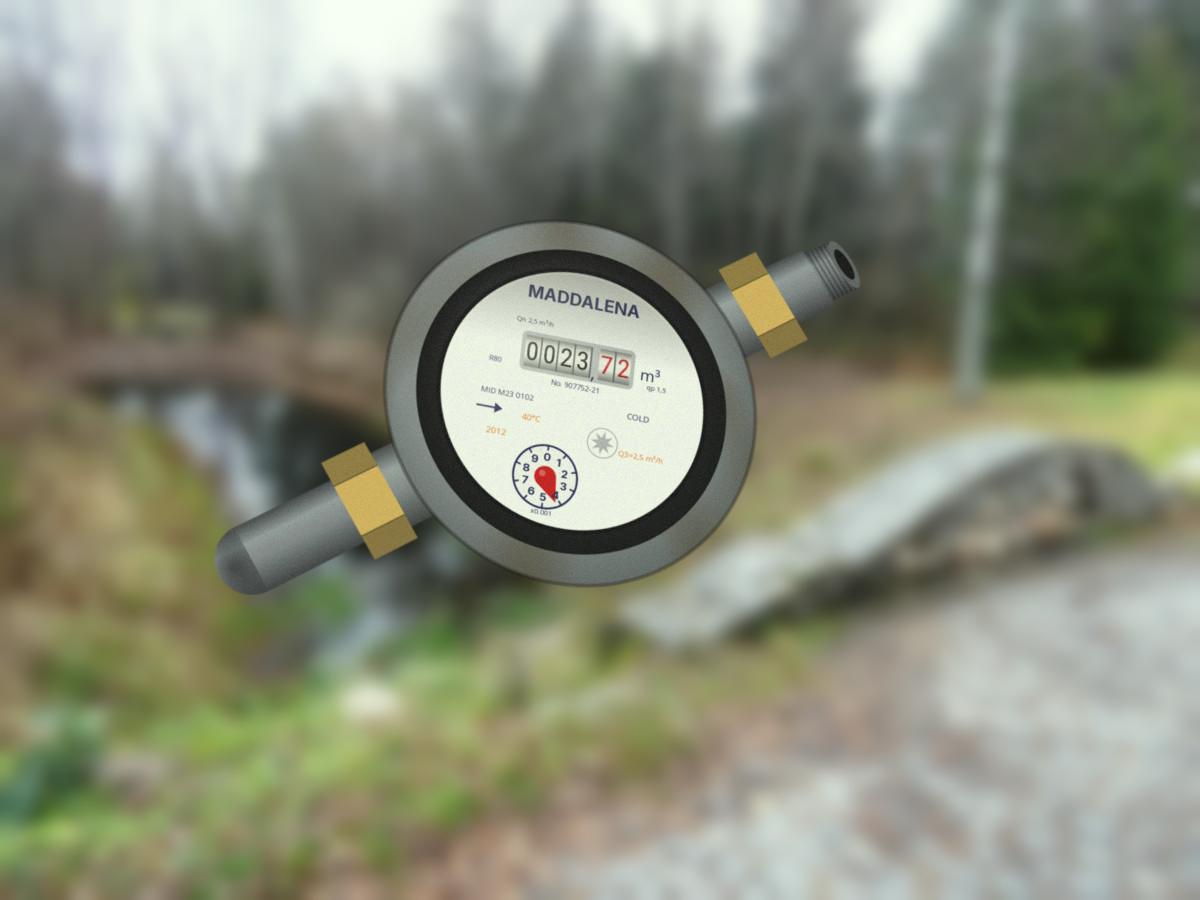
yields 23.724 m³
